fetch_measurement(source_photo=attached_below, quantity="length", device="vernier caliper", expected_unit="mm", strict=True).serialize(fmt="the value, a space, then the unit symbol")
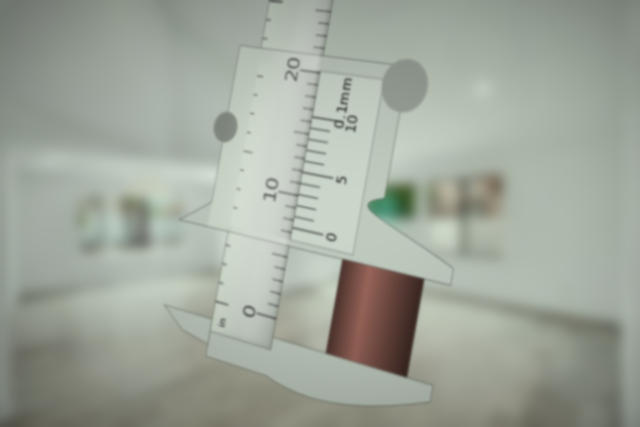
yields 7.4 mm
